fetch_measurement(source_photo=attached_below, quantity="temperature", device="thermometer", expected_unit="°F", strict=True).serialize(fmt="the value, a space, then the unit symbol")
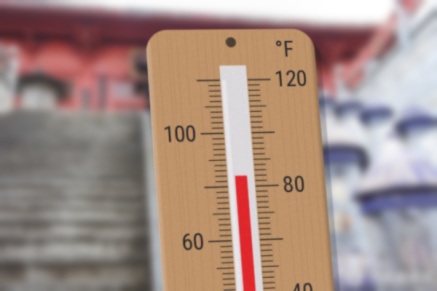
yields 84 °F
